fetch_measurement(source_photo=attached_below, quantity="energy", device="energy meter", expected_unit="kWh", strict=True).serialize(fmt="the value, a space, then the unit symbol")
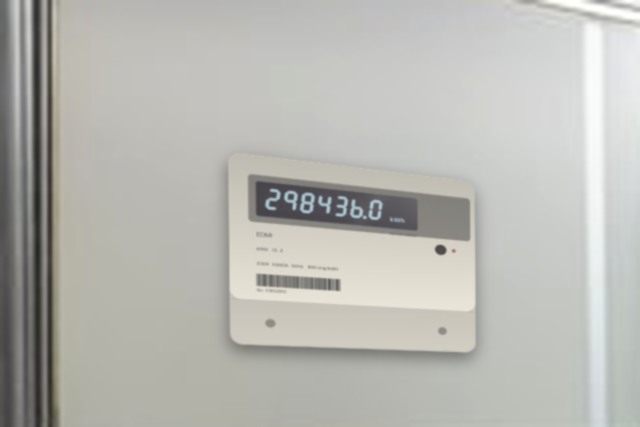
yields 298436.0 kWh
